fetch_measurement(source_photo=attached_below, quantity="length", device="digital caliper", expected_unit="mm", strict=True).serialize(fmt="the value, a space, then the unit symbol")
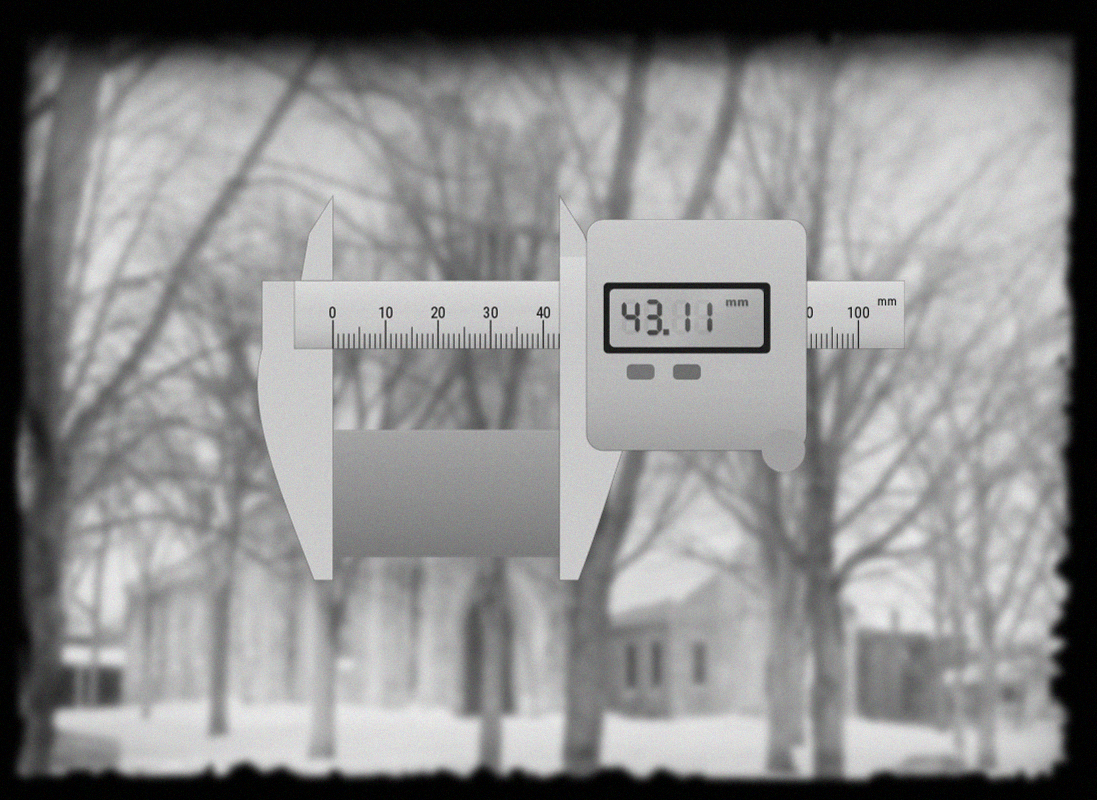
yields 43.11 mm
